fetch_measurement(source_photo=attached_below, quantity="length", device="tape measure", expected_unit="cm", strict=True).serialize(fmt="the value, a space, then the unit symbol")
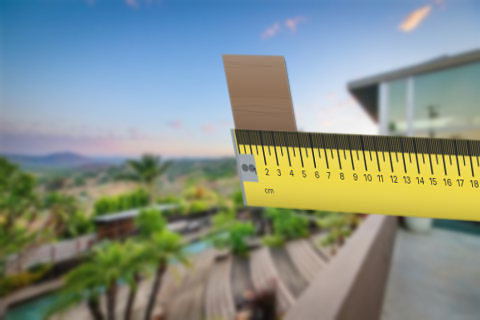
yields 5 cm
